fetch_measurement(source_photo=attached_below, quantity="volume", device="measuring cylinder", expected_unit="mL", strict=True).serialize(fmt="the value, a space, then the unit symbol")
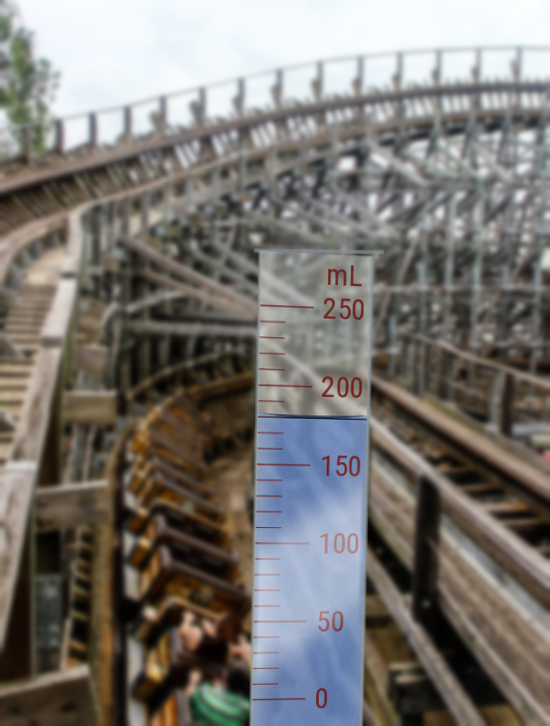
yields 180 mL
